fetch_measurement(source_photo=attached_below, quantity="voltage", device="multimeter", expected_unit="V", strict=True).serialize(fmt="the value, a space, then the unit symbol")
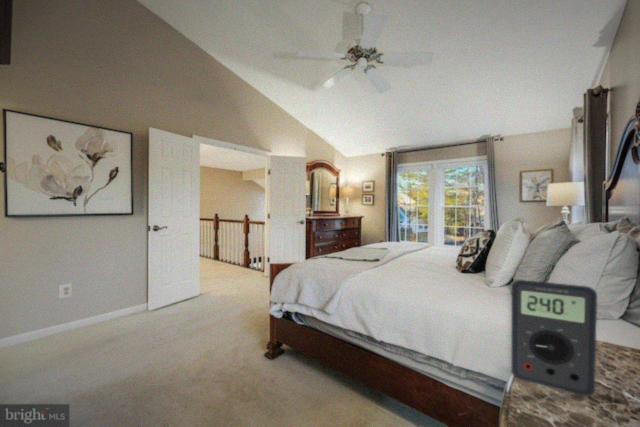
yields 240 V
